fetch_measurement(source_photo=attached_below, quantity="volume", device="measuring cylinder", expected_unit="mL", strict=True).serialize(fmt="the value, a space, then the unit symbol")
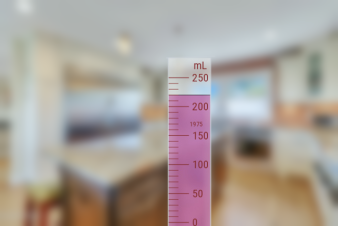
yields 220 mL
